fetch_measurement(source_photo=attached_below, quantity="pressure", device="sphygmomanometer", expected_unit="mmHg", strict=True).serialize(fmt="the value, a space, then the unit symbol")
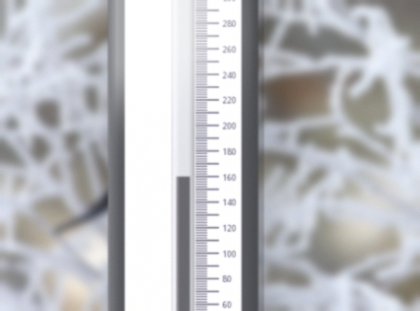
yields 160 mmHg
